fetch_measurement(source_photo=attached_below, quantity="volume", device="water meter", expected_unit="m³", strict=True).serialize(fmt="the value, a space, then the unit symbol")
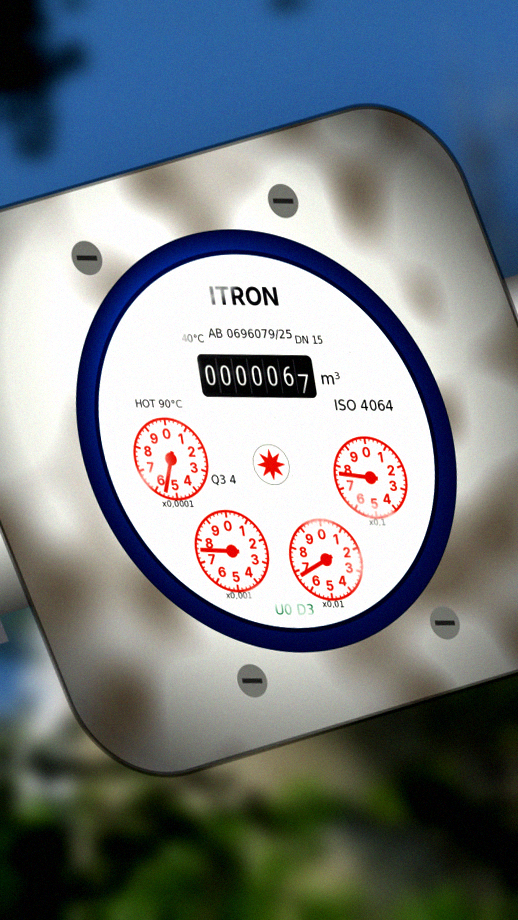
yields 66.7675 m³
